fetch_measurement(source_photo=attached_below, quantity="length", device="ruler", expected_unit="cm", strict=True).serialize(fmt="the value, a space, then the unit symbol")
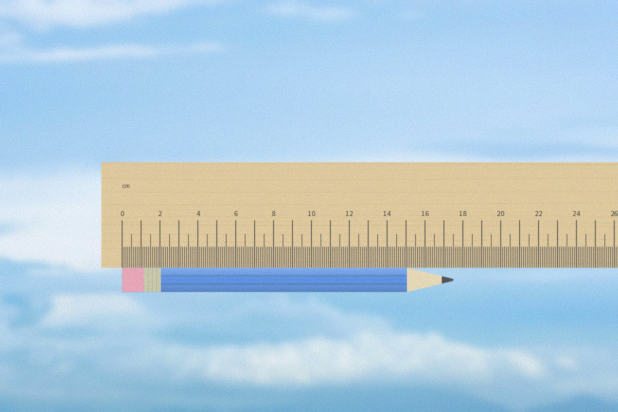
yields 17.5 cm
